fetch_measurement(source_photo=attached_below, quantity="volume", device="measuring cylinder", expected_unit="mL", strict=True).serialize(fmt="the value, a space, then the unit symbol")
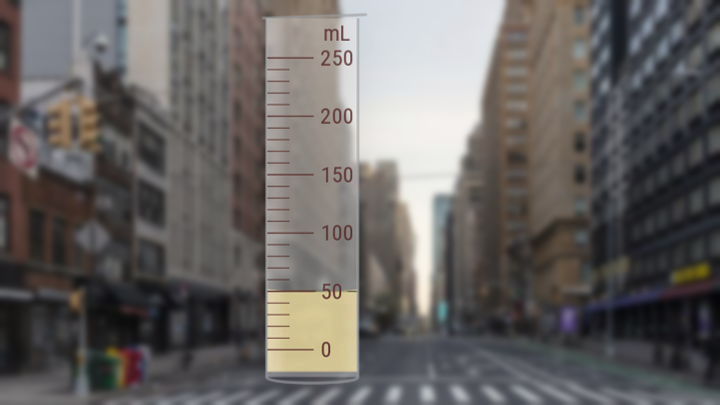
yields 50 mL
